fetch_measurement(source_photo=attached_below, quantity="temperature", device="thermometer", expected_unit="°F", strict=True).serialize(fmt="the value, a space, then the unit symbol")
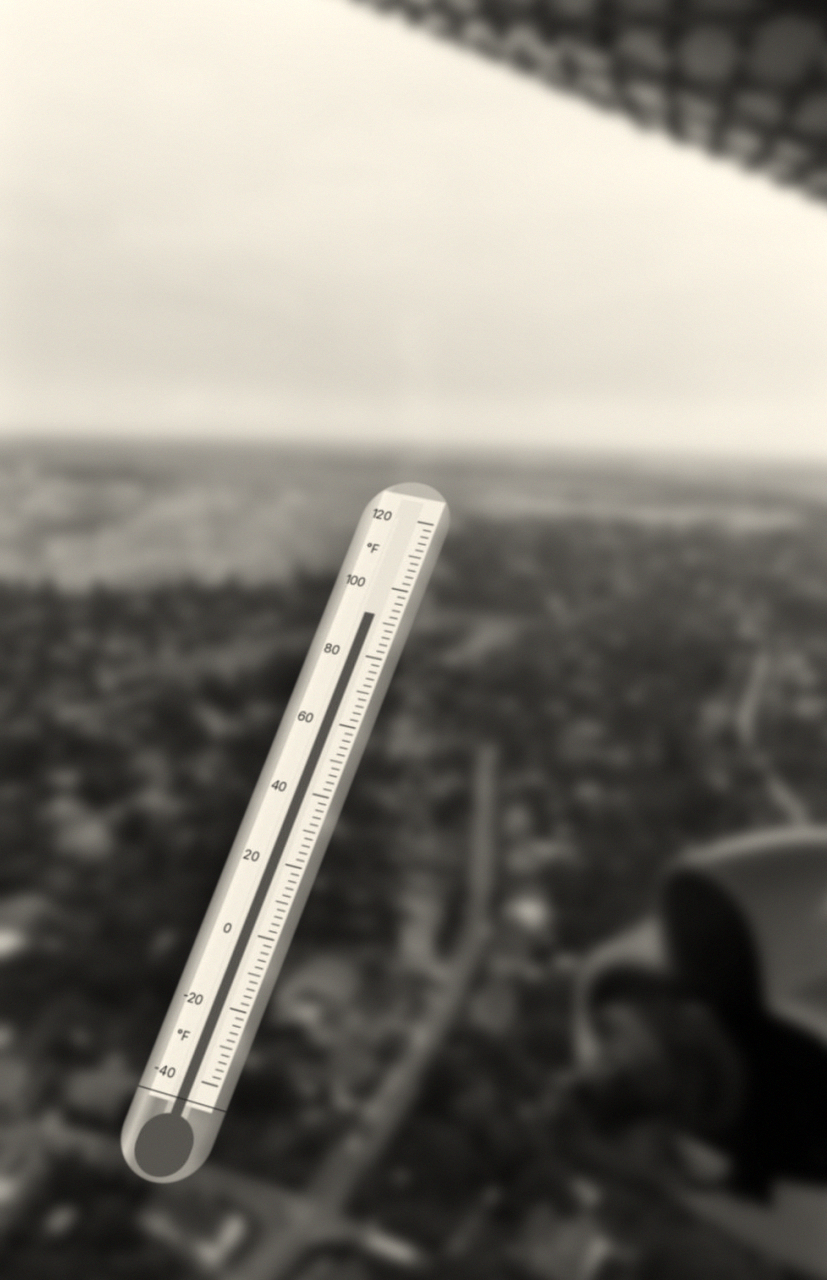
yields 92 °F
